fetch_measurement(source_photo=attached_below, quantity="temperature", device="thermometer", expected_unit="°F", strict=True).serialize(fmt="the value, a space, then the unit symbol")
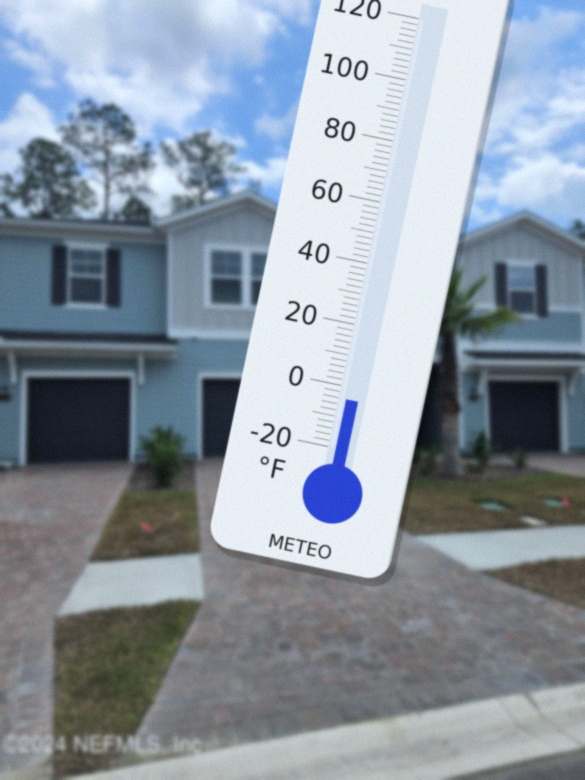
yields -4 °F
